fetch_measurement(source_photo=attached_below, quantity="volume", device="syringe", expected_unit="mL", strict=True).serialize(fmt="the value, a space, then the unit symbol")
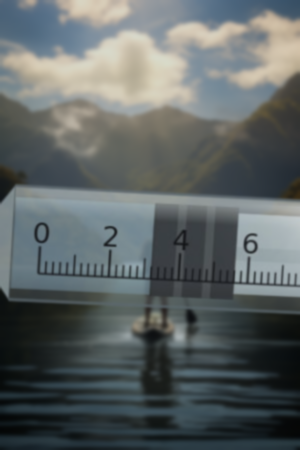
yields 3.2 mL
